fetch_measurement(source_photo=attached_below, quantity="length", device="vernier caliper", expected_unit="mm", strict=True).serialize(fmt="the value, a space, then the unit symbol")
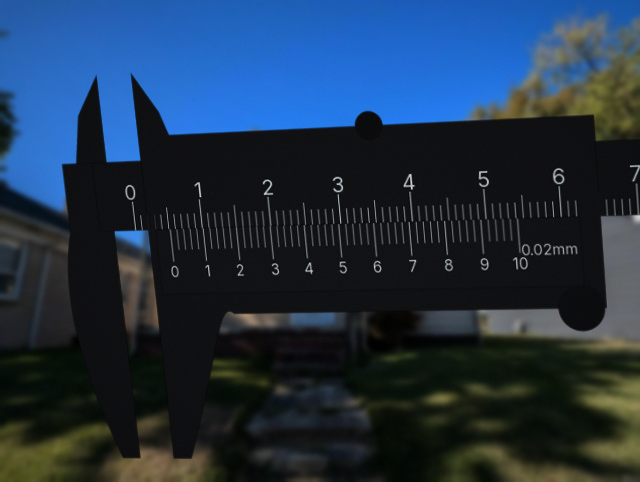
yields 5.2 mm
